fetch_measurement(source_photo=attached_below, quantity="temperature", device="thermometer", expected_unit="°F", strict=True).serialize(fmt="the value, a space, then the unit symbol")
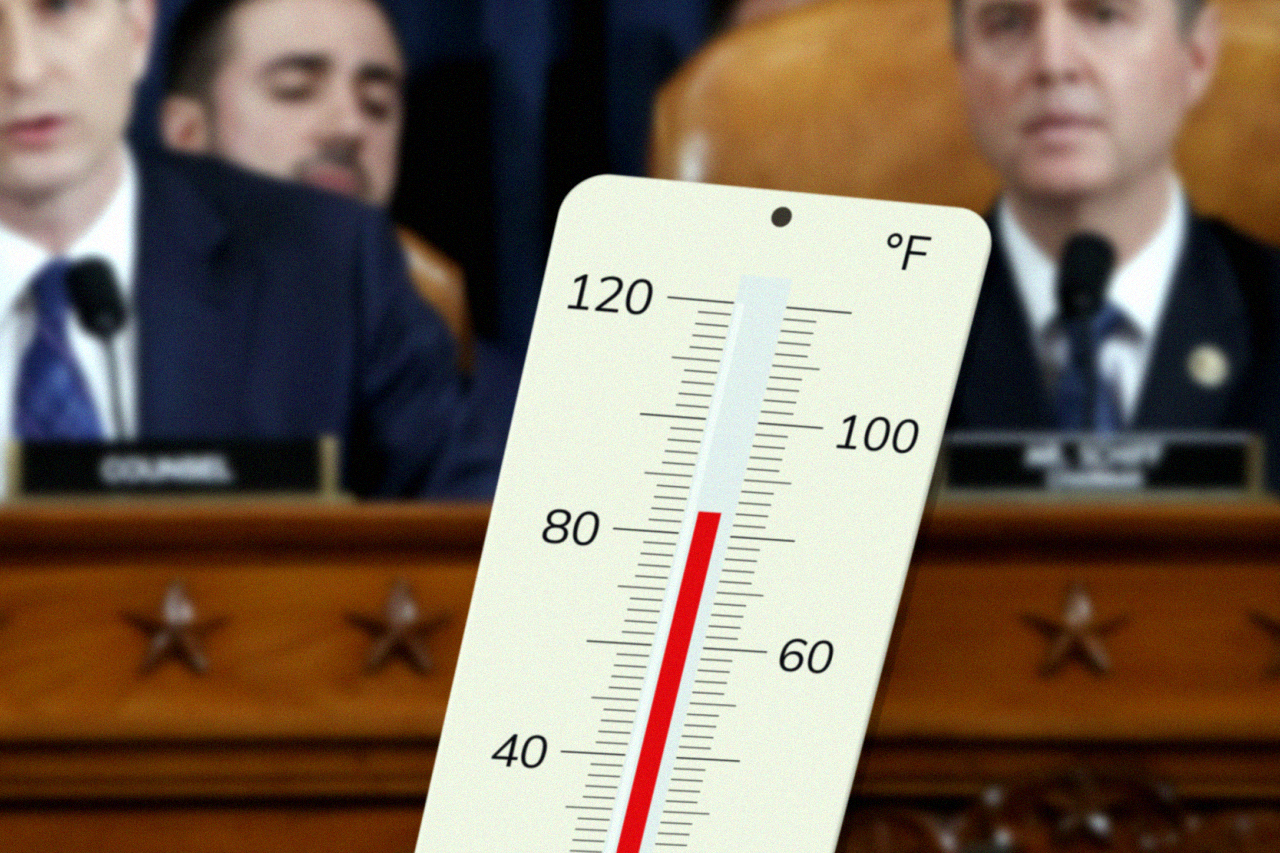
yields 84 °F
